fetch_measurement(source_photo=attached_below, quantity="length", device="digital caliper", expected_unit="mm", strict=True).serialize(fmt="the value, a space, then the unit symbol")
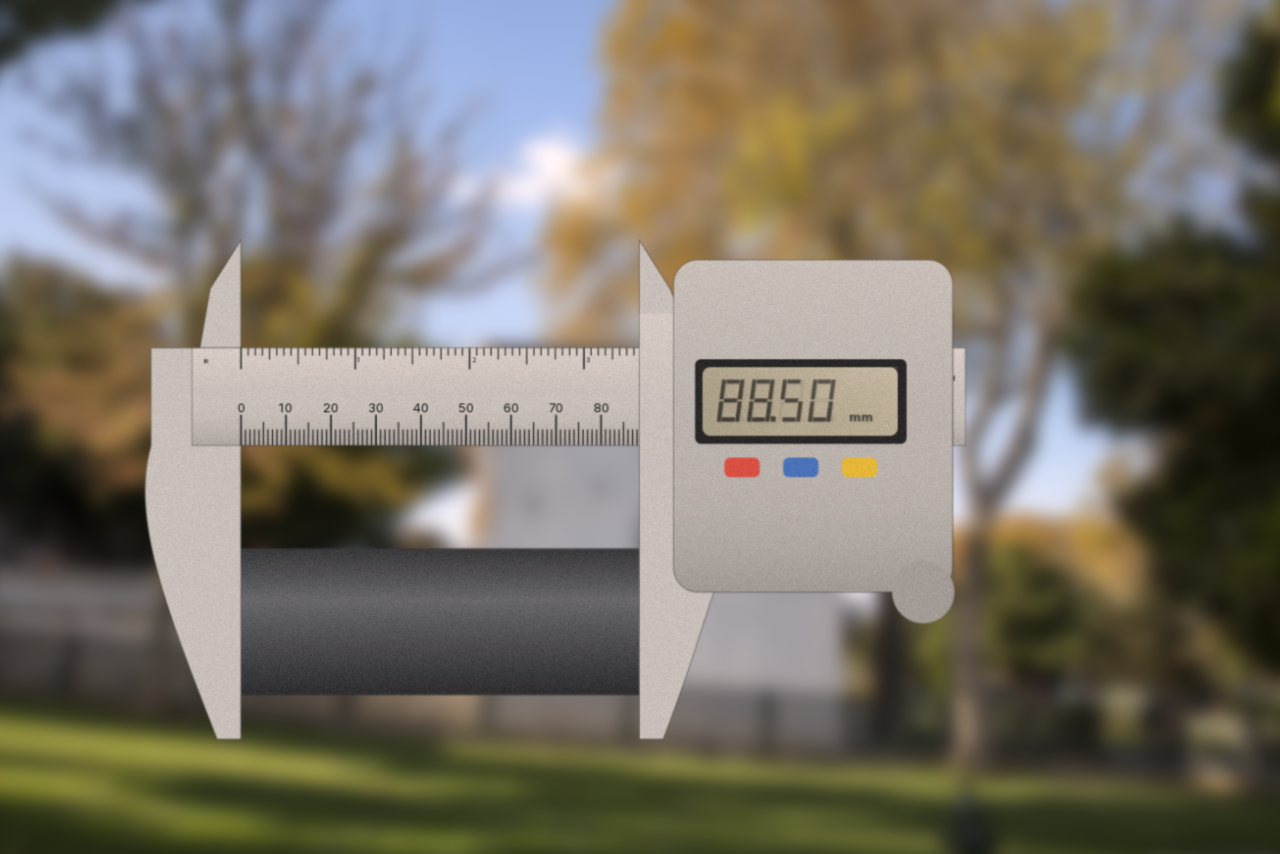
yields 88.50 mm
